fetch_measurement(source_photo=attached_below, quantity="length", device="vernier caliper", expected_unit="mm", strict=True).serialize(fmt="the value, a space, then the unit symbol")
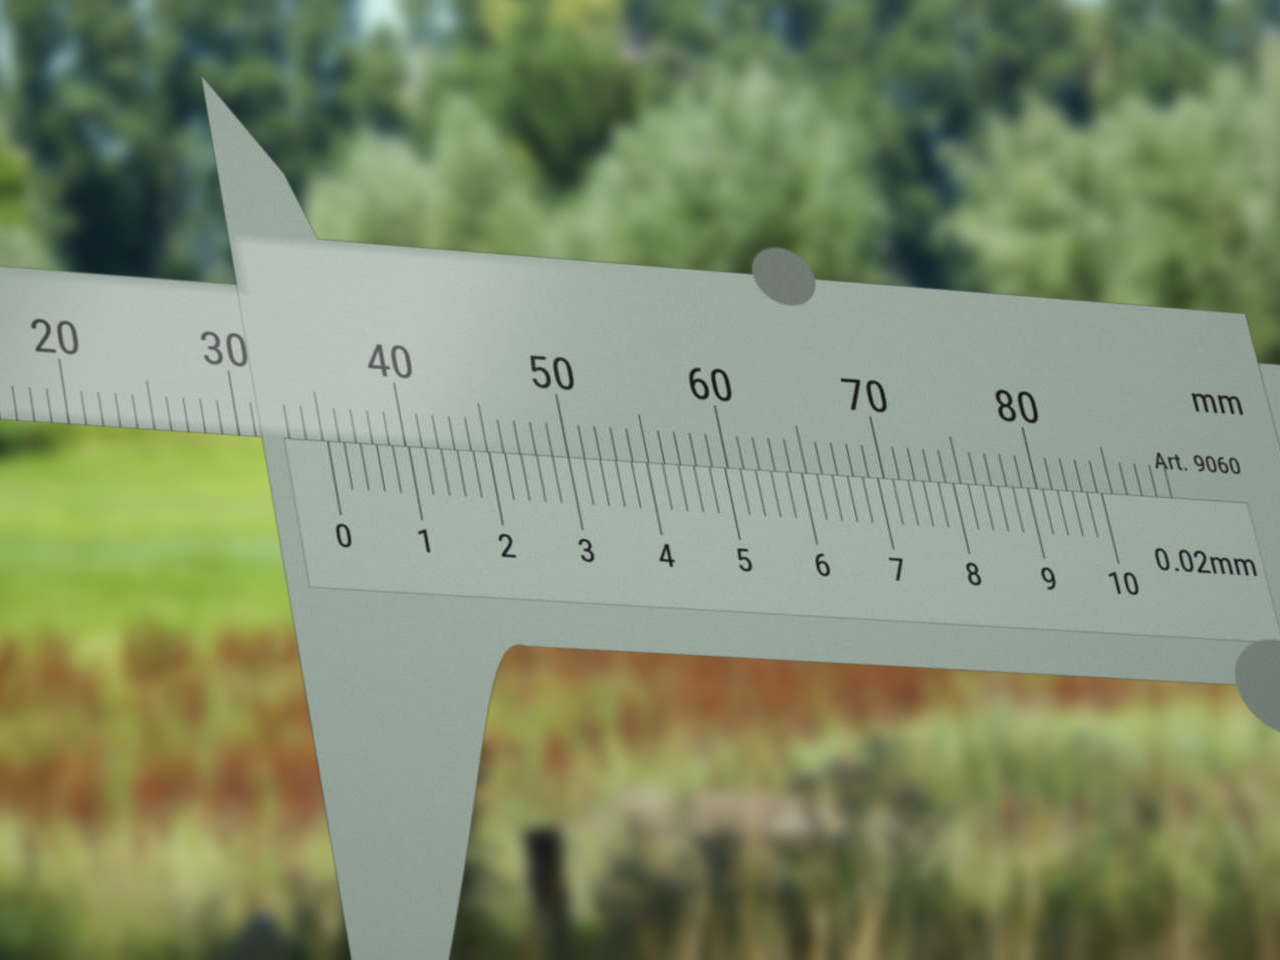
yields 35.3 mm
